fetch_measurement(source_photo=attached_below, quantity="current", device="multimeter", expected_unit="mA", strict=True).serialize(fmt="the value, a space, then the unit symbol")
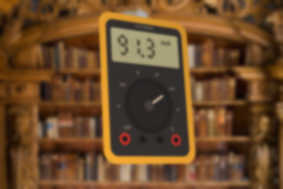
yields 91.3 mA
